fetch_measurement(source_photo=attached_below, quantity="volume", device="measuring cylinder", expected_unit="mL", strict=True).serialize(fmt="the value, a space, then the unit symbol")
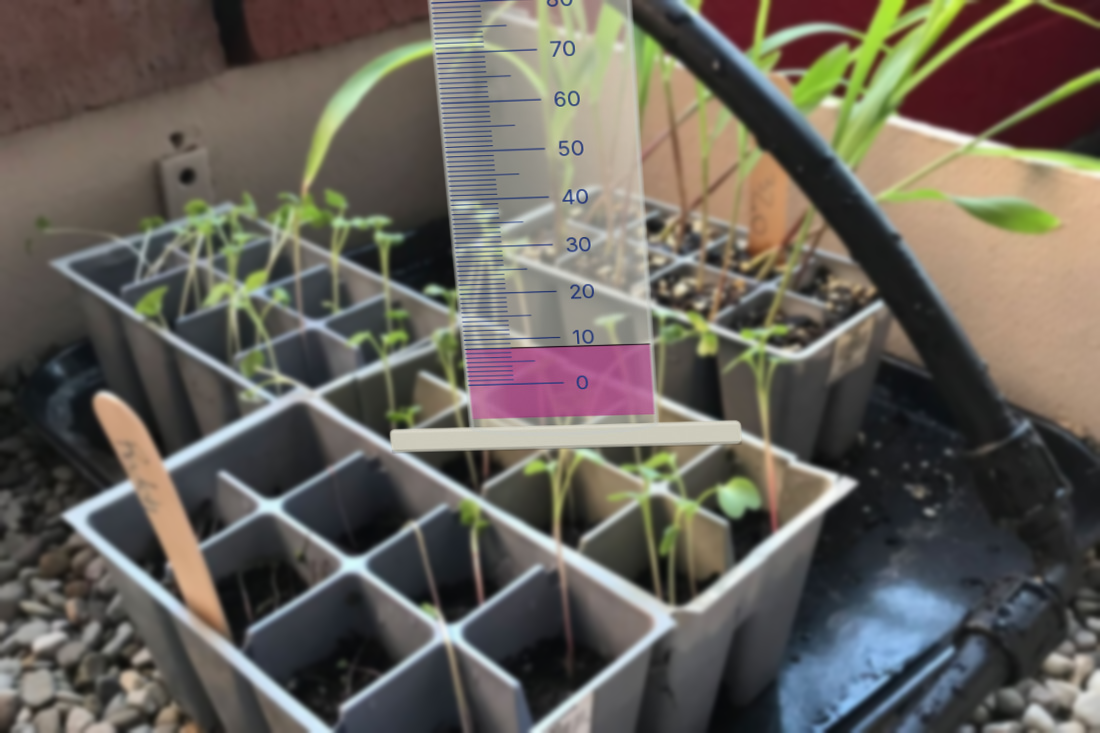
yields 8 mL
